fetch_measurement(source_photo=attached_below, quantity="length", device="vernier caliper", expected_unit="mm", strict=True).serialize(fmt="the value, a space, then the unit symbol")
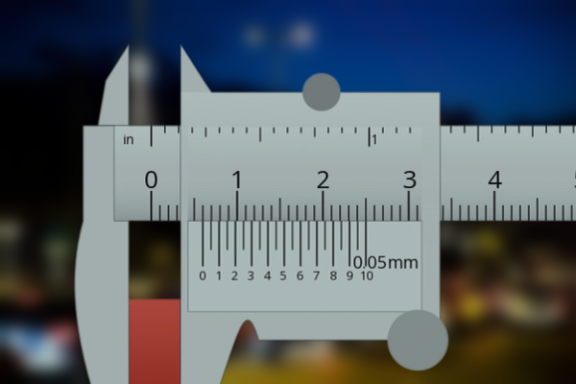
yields 6.0 mm
